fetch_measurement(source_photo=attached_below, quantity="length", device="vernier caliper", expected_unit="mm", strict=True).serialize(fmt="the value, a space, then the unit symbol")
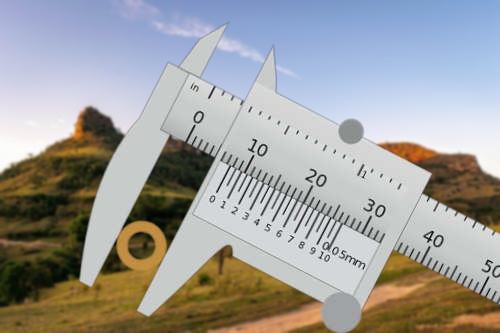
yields 7.6 mm
